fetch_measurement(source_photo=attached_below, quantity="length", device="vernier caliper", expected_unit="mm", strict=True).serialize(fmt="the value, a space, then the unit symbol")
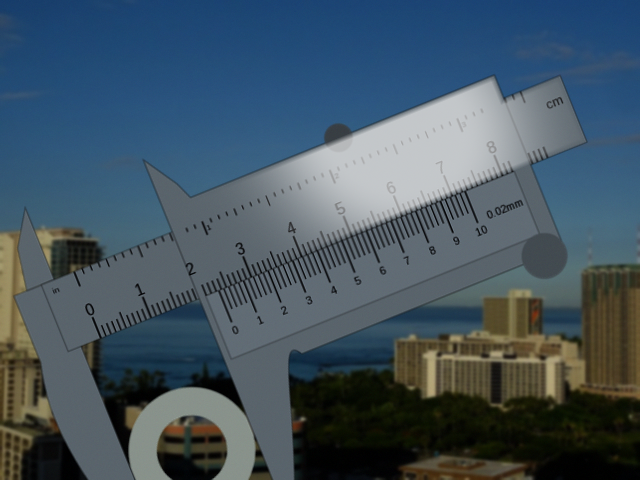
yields 23.5 mm
